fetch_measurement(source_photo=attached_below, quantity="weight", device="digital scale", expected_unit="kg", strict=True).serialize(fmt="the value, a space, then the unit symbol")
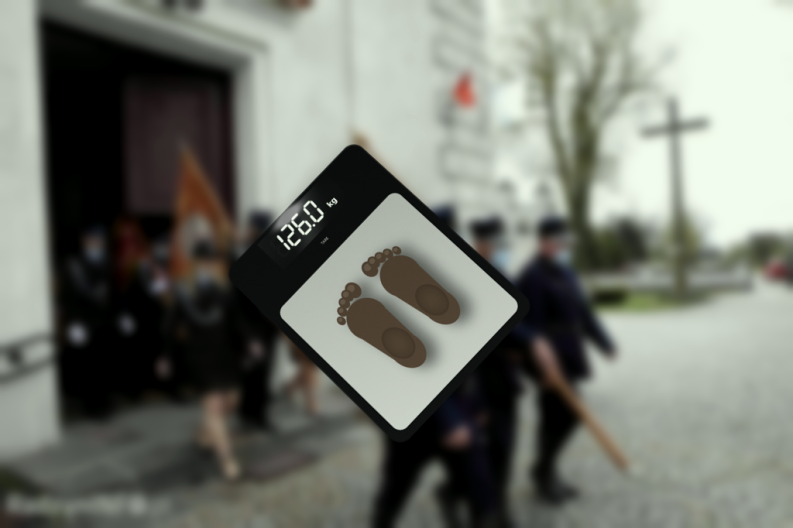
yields 126.0 kg
